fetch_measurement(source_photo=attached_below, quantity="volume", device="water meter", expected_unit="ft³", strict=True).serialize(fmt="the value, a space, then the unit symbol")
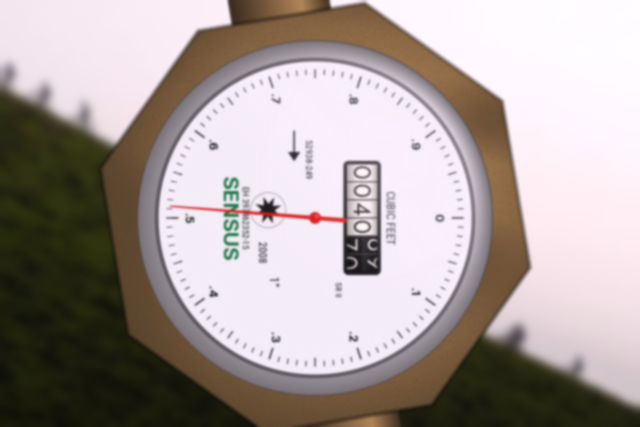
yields 4069.51 ft³
